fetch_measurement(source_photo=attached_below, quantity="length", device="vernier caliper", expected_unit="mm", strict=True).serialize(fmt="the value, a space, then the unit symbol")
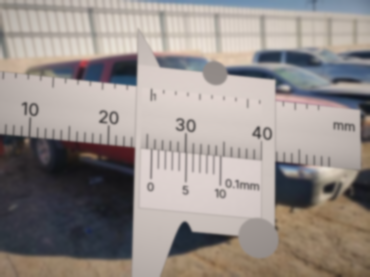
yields 25.6 mm
